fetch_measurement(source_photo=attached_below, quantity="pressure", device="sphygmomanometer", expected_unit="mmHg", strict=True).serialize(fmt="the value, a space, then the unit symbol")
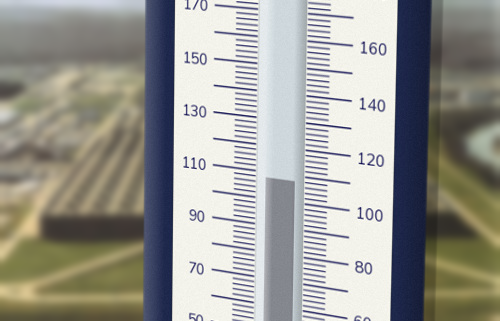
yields 108 mmHg
